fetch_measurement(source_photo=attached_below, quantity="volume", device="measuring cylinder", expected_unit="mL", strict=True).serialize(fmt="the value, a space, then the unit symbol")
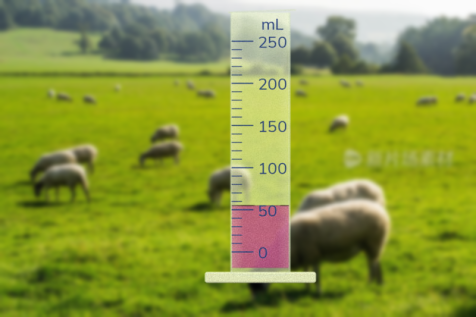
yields 55 mL
